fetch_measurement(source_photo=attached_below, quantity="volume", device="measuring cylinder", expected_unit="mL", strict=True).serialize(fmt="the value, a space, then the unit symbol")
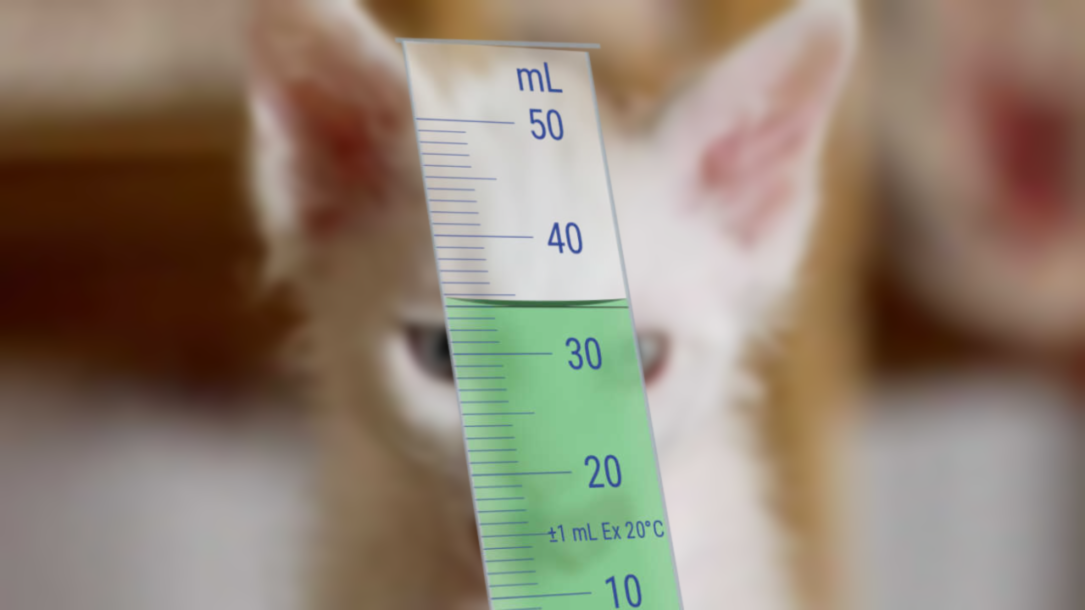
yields 34 mL
